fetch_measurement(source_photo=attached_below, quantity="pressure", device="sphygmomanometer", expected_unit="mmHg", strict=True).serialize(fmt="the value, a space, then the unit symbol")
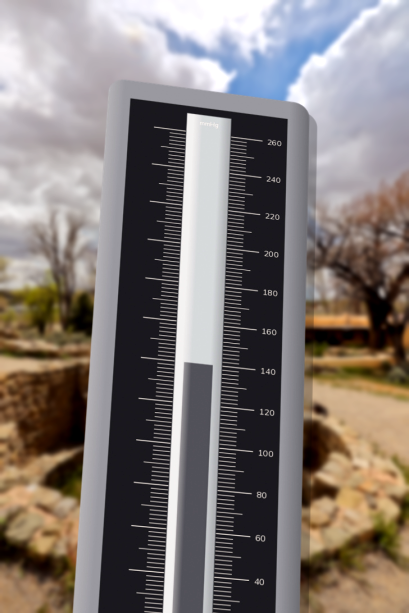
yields 140 mmHg
